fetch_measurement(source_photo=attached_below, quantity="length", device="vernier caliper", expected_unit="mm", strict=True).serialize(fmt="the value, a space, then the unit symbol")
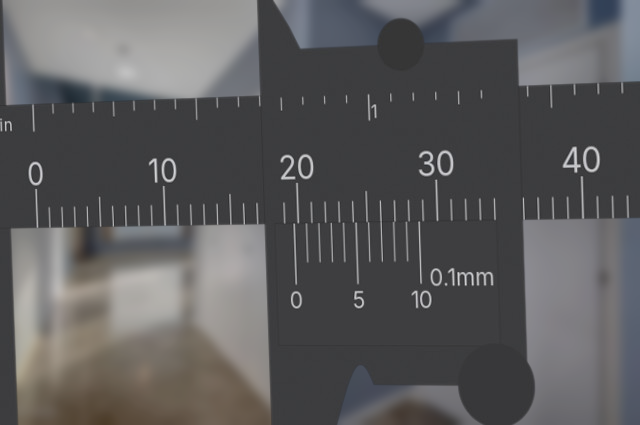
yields 19.7 mm
